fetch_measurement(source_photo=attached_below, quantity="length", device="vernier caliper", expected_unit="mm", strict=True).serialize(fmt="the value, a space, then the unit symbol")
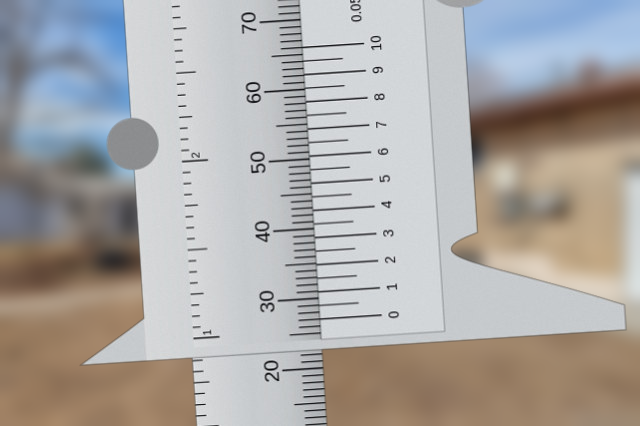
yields 27.0 mm
